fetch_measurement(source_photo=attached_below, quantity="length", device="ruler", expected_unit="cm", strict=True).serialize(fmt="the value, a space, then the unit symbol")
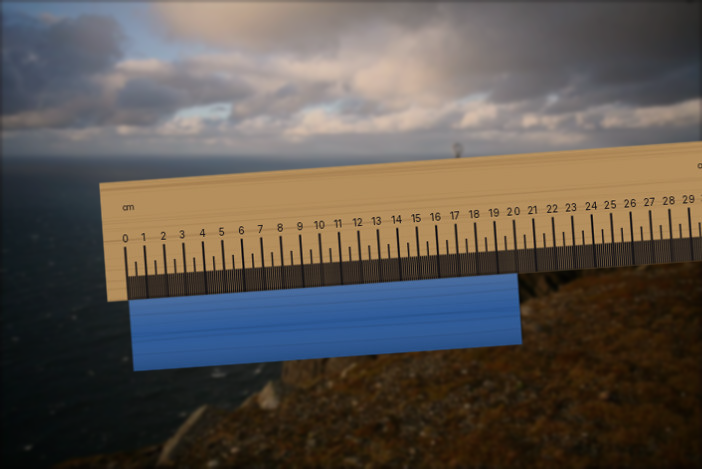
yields 20 cm
